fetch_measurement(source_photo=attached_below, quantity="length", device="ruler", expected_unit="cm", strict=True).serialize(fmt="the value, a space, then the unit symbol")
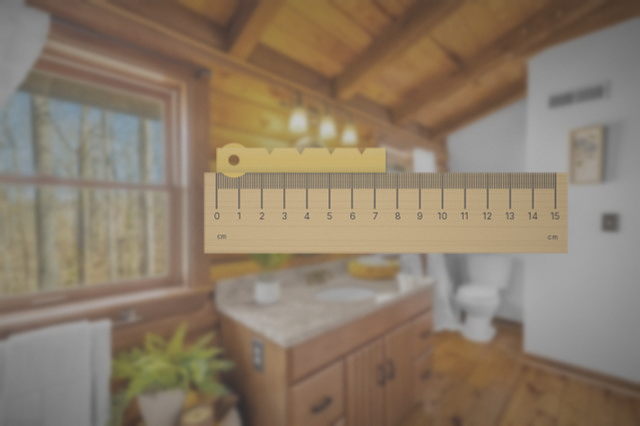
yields 7.5 cm
